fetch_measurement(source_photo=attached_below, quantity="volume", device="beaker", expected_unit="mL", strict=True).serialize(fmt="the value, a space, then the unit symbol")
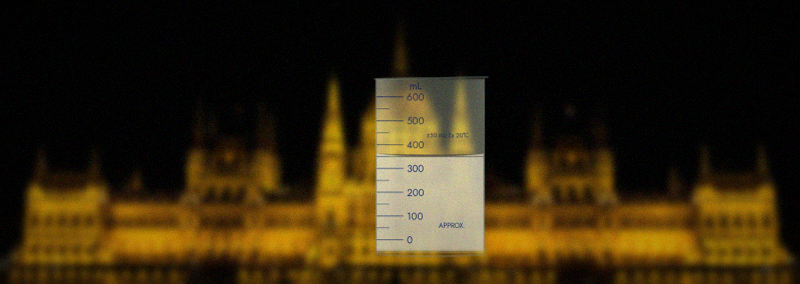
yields 350 mL
